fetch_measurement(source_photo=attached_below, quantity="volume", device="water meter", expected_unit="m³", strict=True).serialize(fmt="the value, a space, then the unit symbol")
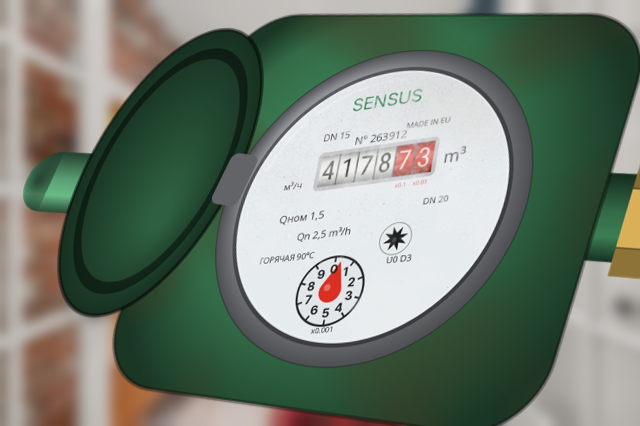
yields 4178.730 m³
